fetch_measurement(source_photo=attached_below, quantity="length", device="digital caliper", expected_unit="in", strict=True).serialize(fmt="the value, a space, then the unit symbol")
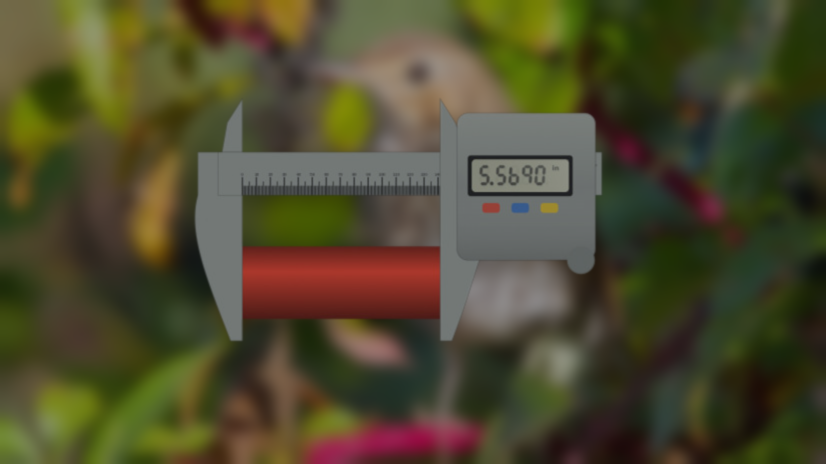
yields 5.5690 in
